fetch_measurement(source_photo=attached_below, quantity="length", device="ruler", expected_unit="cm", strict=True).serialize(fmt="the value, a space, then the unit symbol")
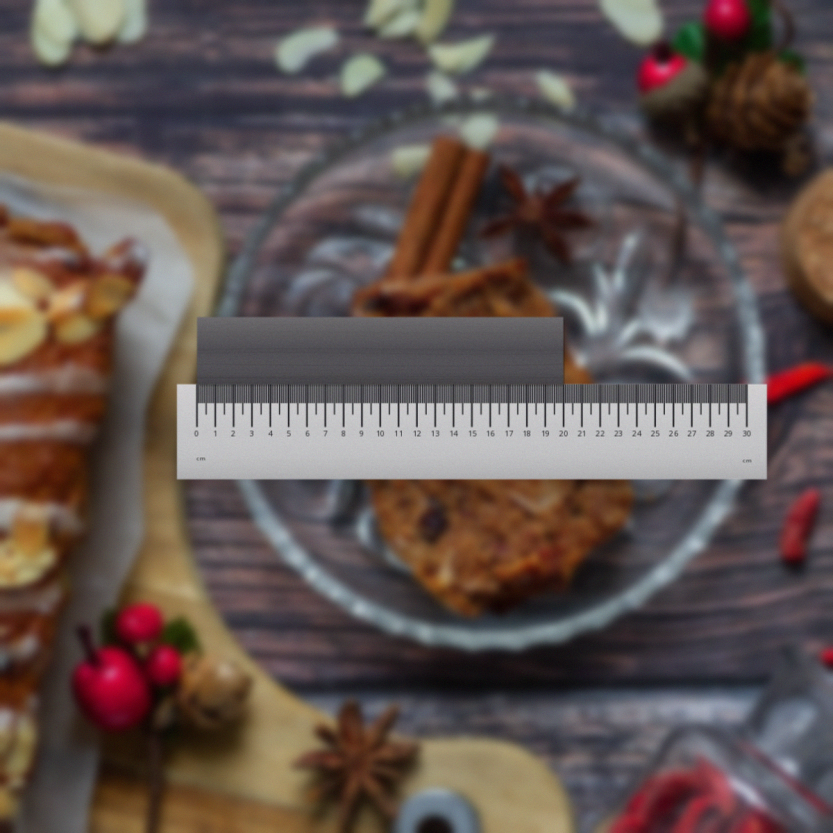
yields 20 cm
